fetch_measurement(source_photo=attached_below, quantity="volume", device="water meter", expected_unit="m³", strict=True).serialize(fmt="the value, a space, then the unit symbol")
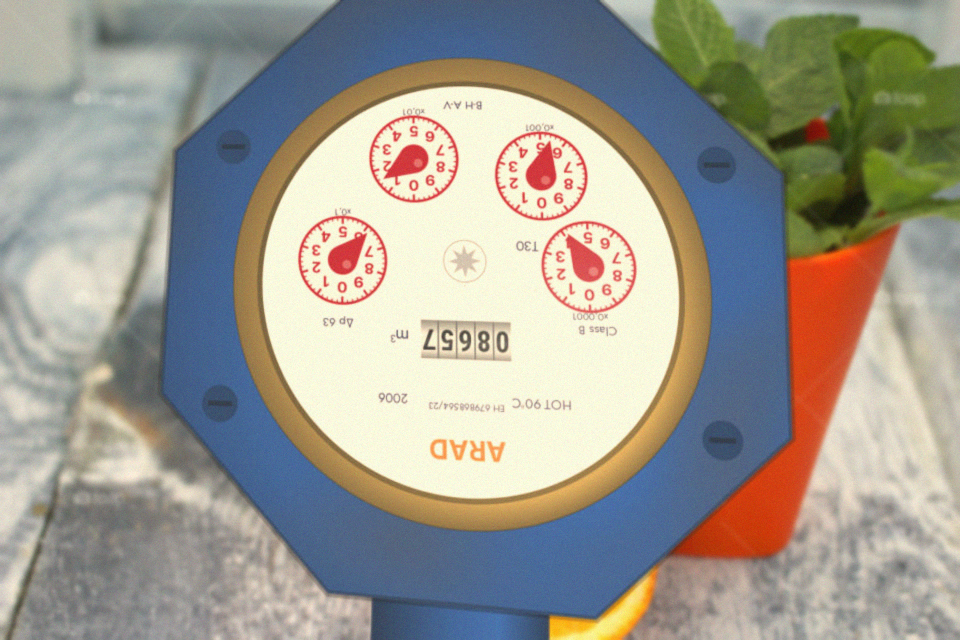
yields 8657.6154 m³
